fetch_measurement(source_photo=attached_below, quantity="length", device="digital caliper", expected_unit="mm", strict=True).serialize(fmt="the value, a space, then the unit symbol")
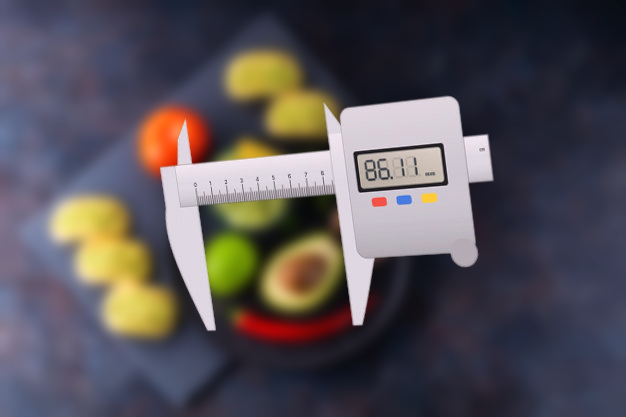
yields 86.11 mm
